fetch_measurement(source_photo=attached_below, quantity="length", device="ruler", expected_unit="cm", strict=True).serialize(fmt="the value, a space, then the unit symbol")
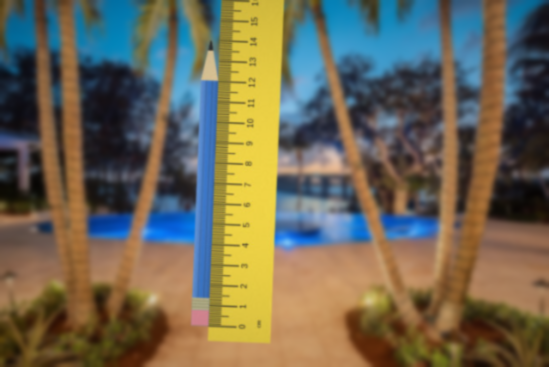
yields 14 cm
